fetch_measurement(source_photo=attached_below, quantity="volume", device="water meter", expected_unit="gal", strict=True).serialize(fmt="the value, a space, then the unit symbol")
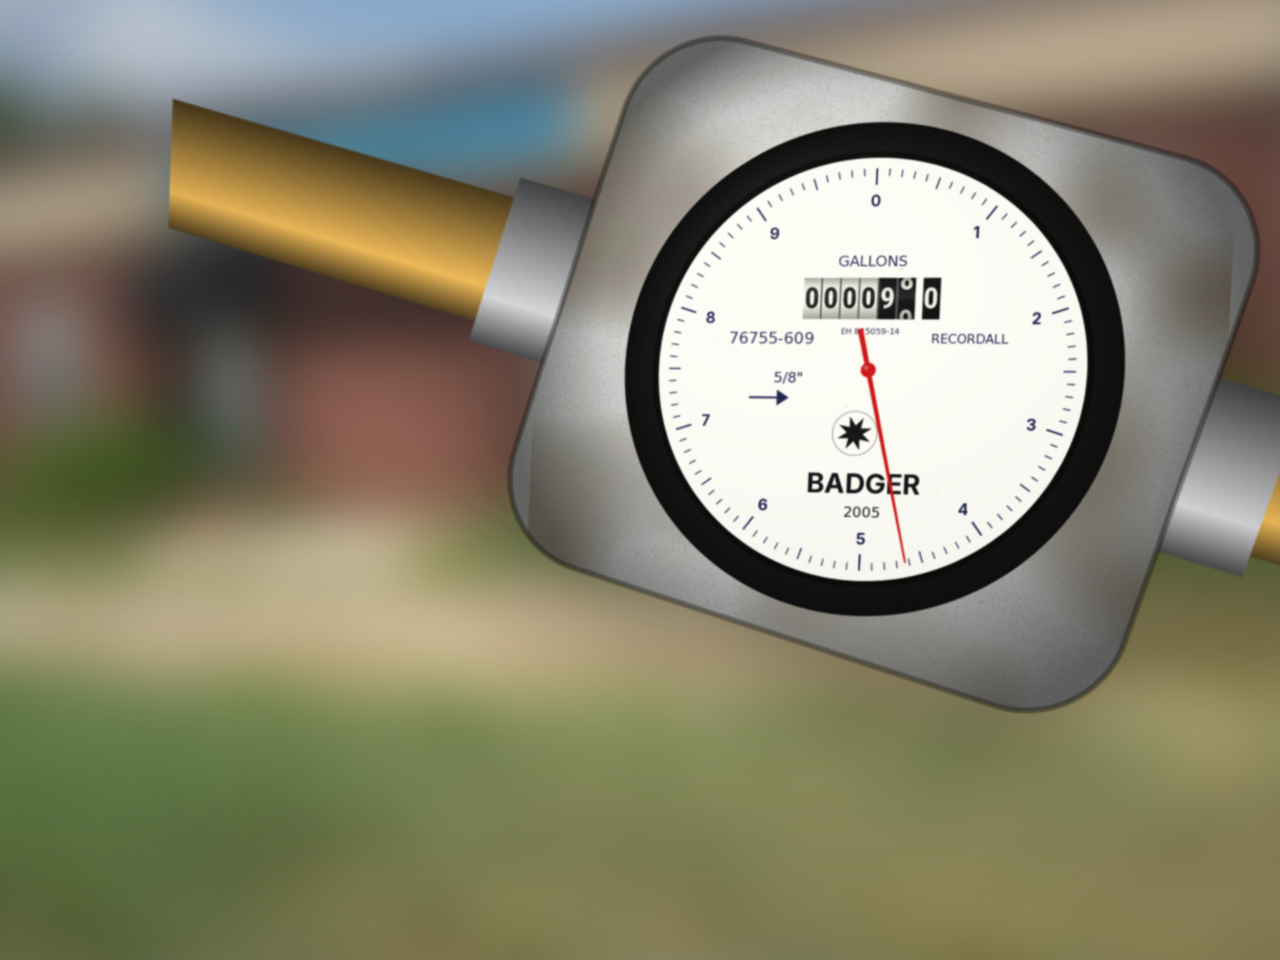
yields 984.6 gal
